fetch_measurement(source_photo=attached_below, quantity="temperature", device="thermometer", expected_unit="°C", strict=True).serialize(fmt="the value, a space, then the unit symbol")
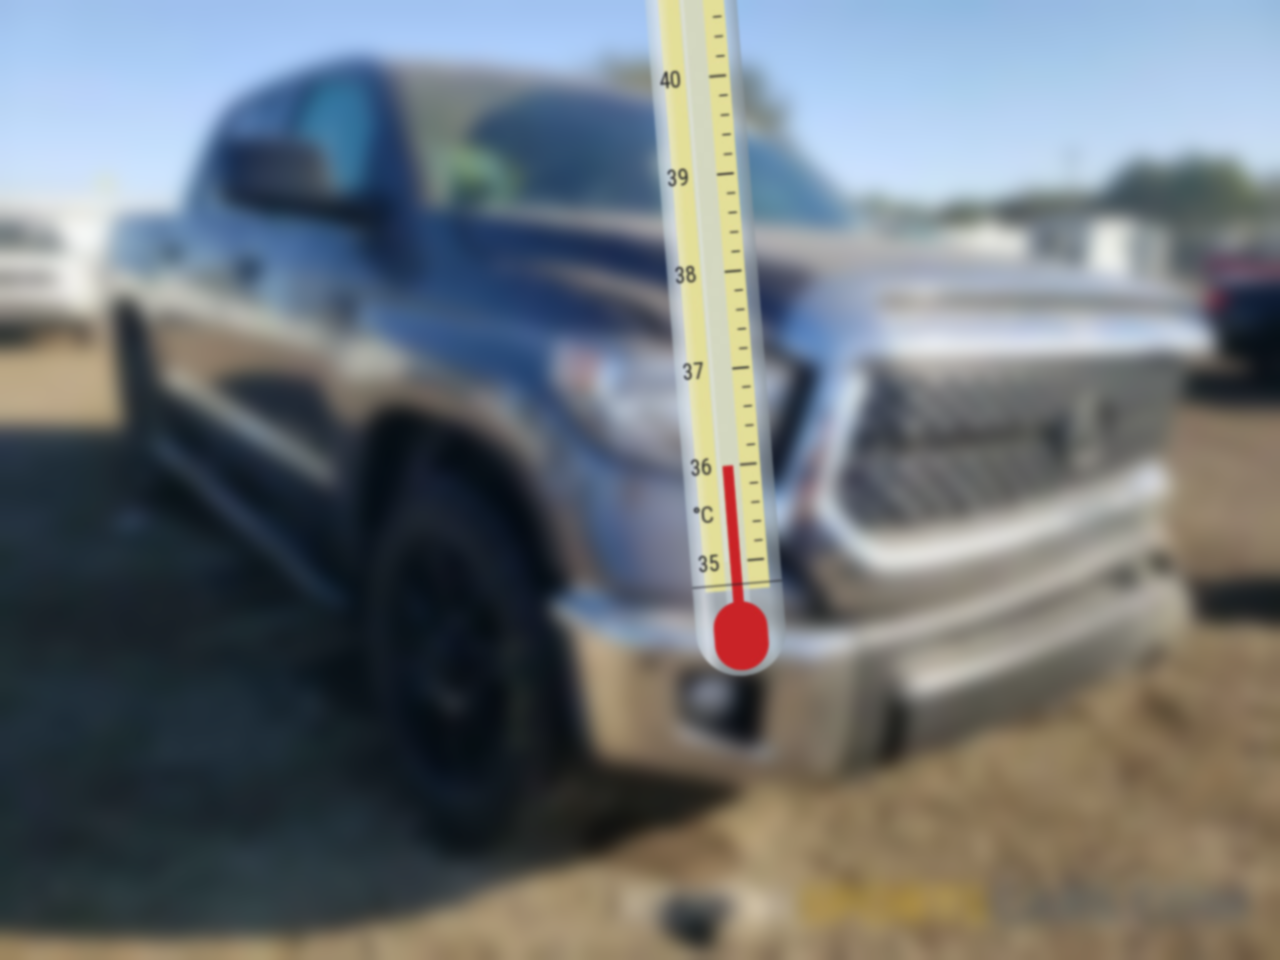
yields 36 °C
